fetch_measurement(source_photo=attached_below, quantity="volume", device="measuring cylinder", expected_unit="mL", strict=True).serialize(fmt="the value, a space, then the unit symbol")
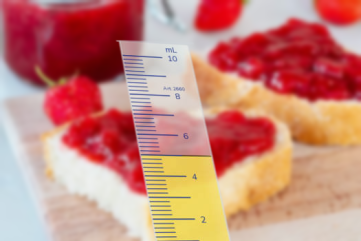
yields 5 mL
